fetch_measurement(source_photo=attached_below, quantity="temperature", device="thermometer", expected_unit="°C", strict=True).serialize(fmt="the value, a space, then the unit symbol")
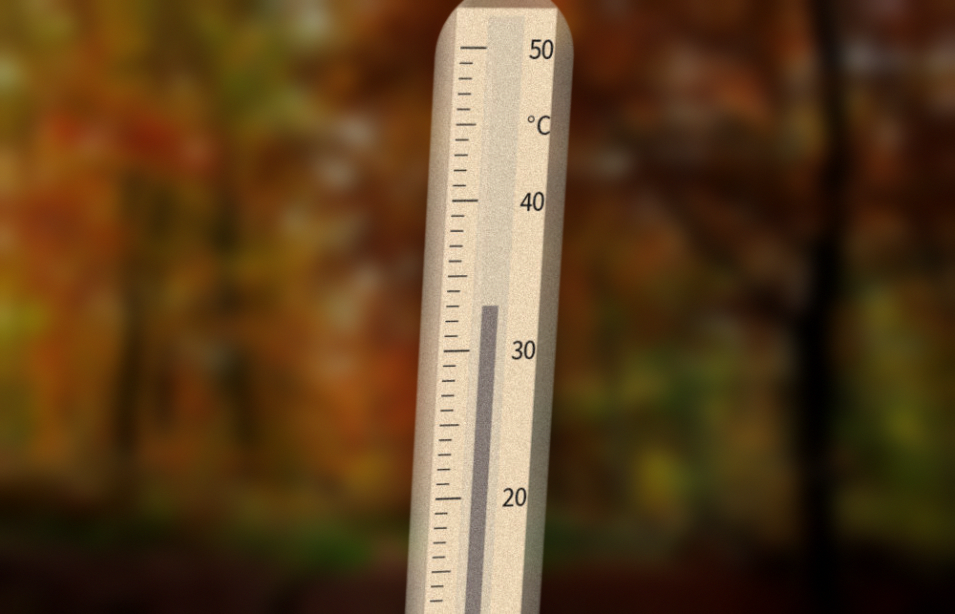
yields 33 °C
